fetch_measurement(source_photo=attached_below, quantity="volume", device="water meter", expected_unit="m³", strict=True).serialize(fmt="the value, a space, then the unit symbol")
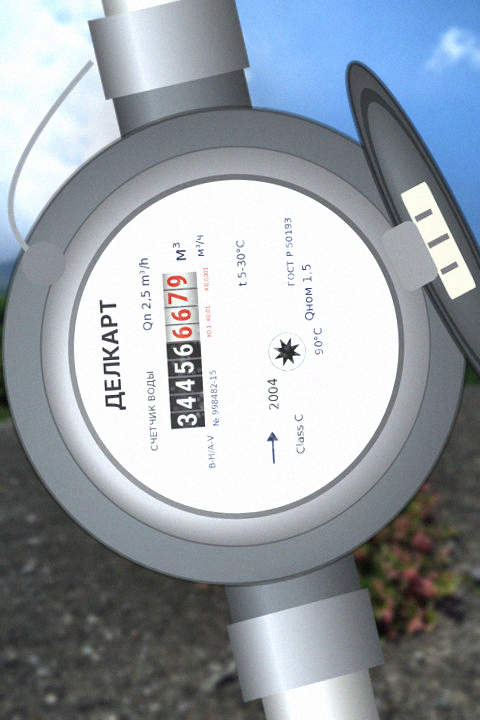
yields 34456.6679 m³
